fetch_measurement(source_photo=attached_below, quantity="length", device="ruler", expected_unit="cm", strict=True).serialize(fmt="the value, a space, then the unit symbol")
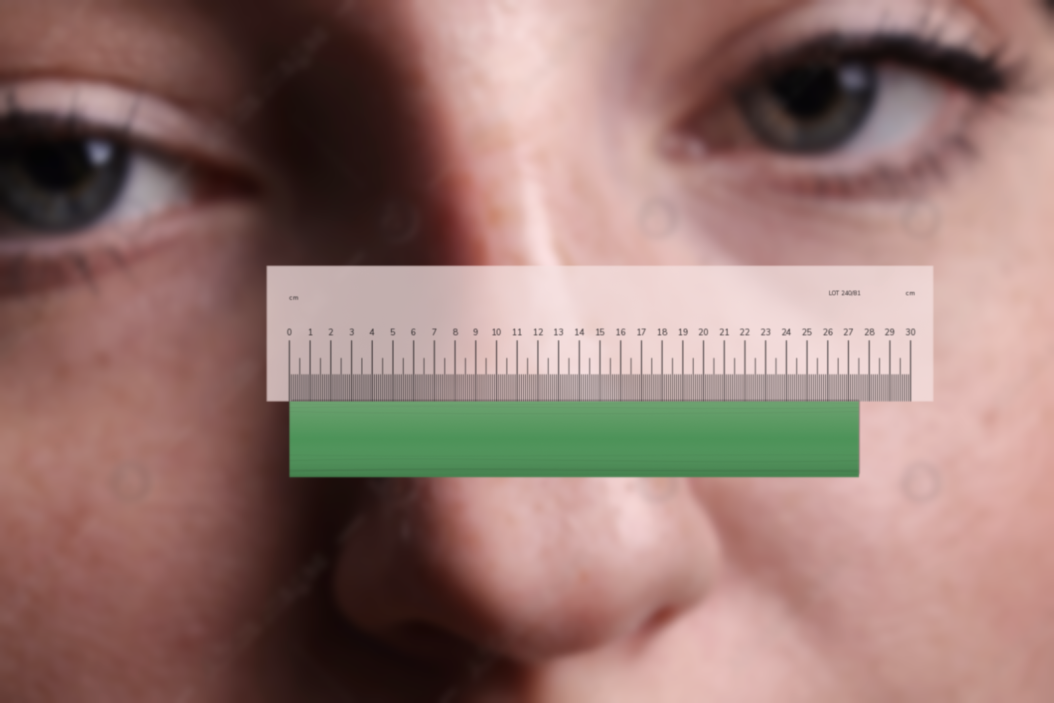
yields 27.5 cm
